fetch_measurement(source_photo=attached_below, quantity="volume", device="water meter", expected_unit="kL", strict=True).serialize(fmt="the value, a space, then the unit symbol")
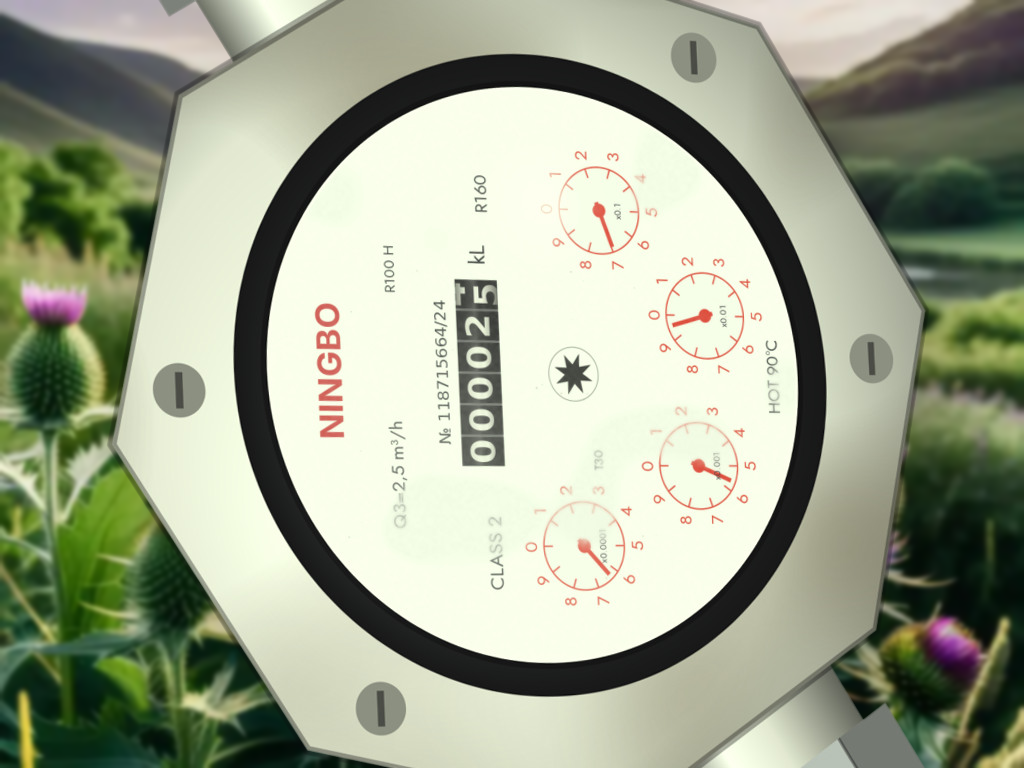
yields 24.6956 kL
